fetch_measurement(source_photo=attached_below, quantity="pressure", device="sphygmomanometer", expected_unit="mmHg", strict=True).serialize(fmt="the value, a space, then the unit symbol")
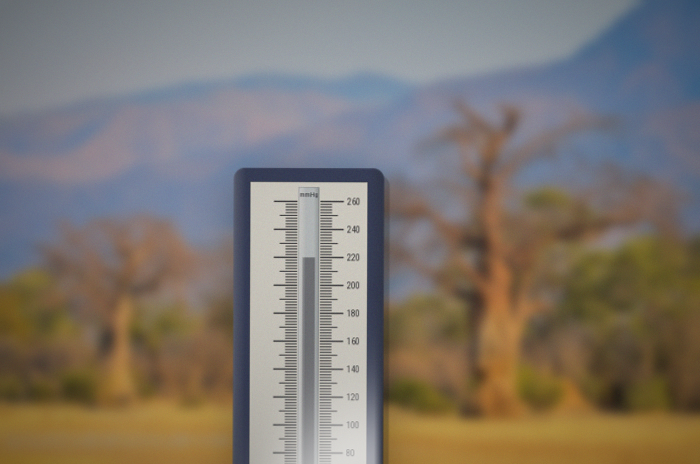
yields 220 mmHg
